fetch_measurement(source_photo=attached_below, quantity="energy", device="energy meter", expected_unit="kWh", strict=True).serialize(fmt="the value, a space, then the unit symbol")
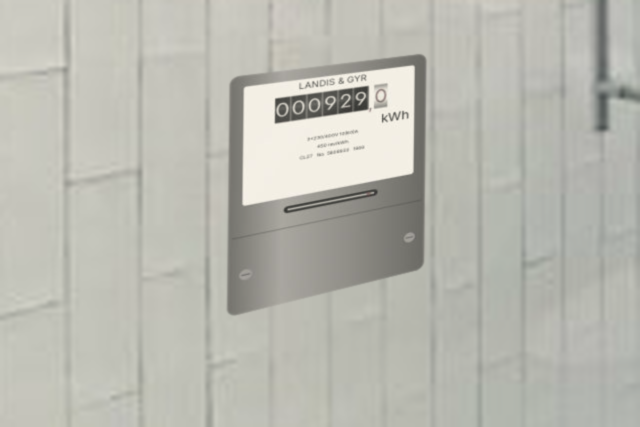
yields 929.0 kWh
